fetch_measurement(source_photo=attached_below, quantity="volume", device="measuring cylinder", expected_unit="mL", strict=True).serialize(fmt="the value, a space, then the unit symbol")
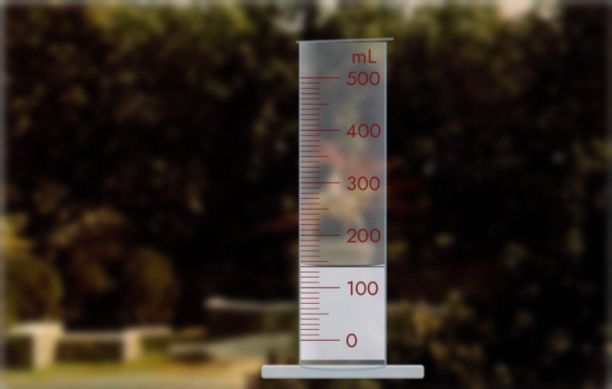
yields 140 mL
